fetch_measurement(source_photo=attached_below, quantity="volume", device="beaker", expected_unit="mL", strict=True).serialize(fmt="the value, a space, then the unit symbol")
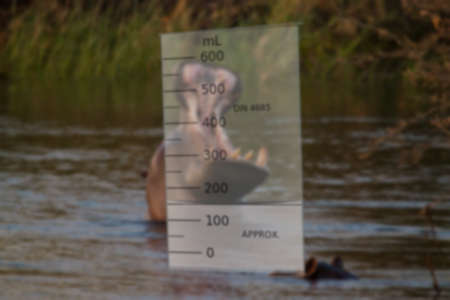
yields 150 mL
